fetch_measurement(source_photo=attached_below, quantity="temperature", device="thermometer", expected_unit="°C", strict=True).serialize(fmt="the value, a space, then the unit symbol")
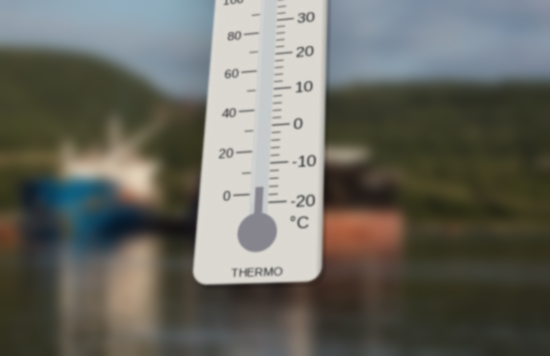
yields -16 °C
